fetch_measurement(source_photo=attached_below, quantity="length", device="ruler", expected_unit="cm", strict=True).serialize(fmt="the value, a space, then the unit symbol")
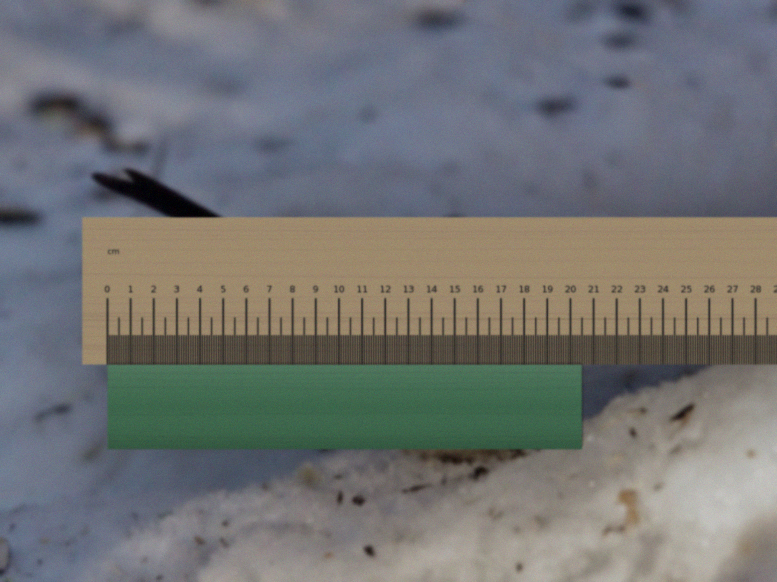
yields 20.5 cm
